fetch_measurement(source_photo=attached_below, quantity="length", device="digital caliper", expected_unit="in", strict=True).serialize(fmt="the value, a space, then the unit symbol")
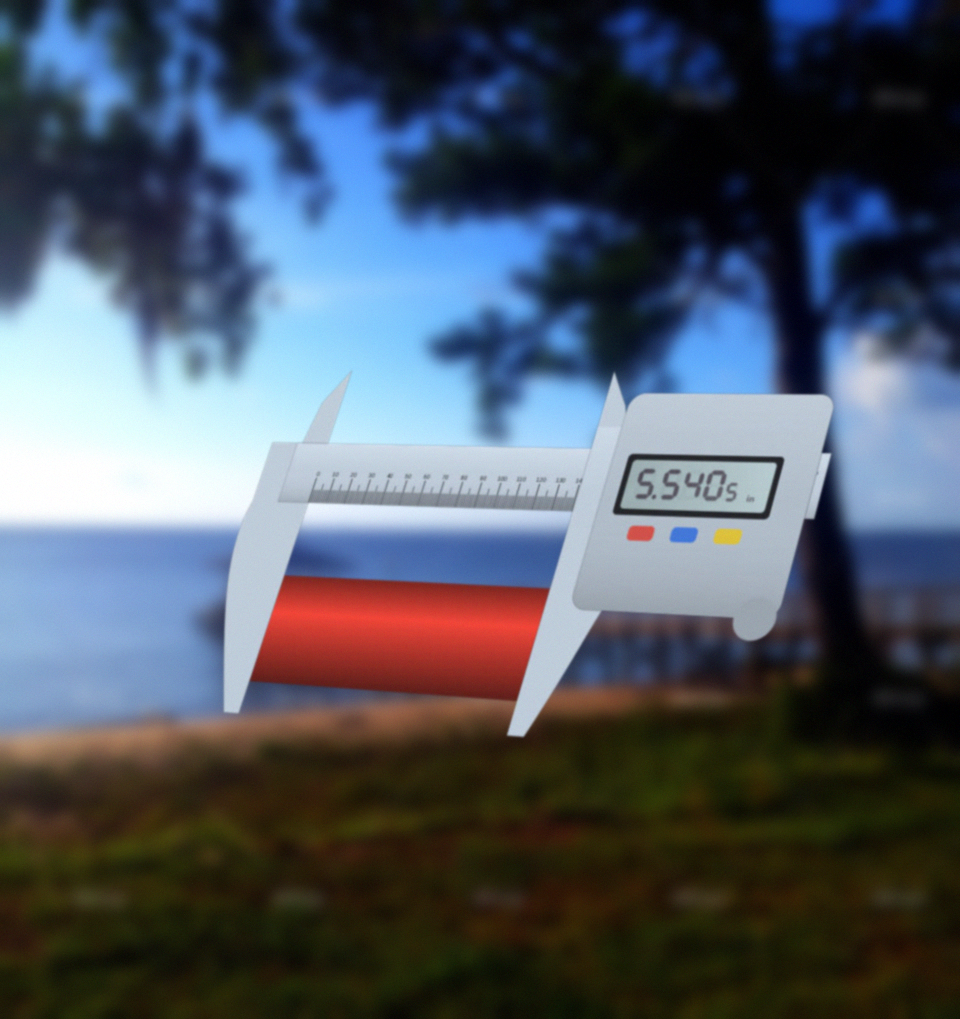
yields 5.5405 in
